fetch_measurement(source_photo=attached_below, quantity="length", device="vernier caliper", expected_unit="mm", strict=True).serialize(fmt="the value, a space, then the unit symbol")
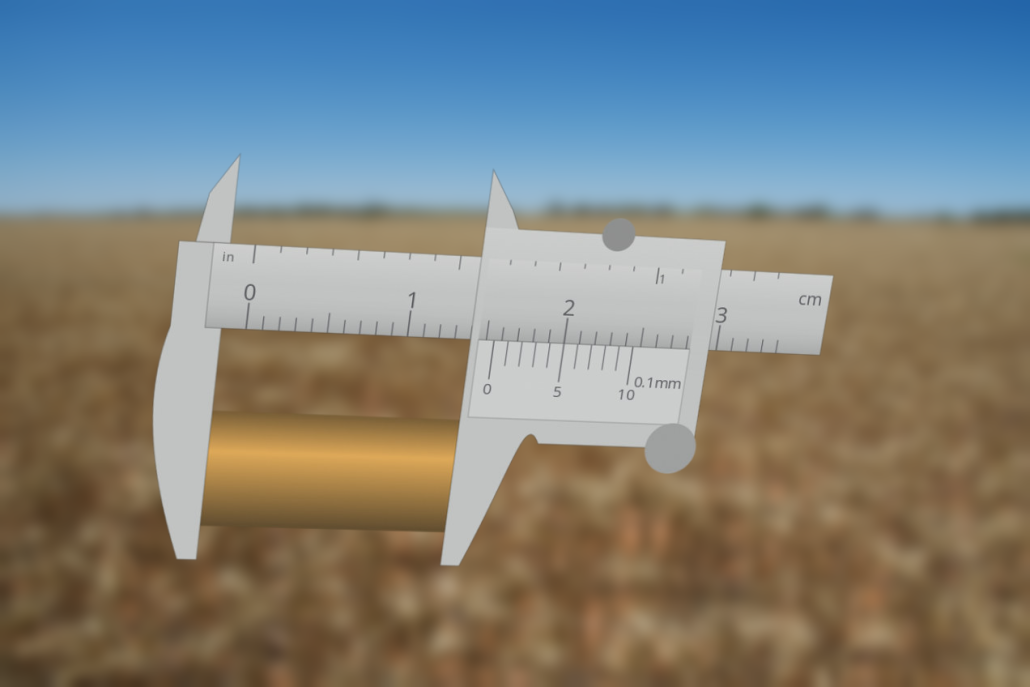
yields 15.5 mm
